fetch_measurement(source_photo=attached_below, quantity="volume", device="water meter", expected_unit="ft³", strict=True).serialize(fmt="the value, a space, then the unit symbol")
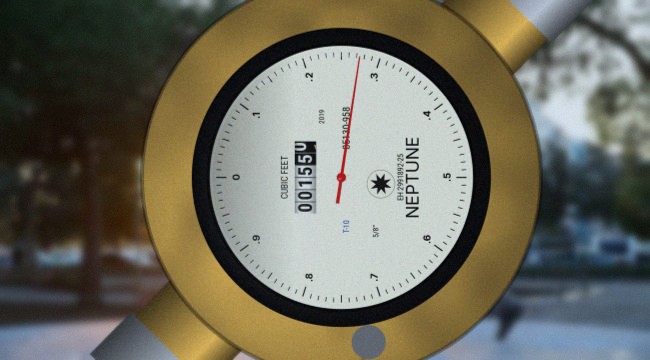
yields 1550.27 ft³
